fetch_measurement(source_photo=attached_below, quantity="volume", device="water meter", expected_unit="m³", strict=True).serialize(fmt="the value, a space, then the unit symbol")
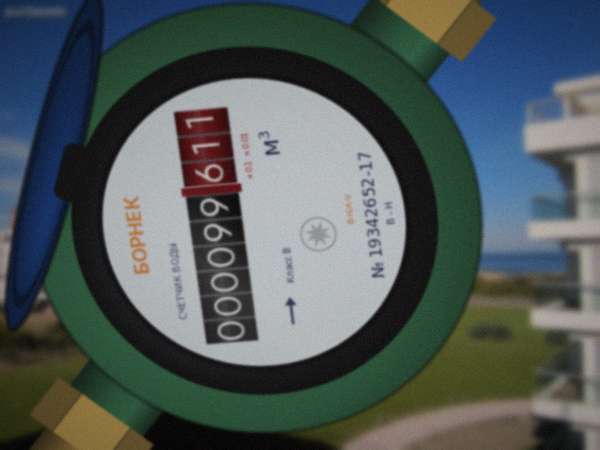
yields 99.611 m³
